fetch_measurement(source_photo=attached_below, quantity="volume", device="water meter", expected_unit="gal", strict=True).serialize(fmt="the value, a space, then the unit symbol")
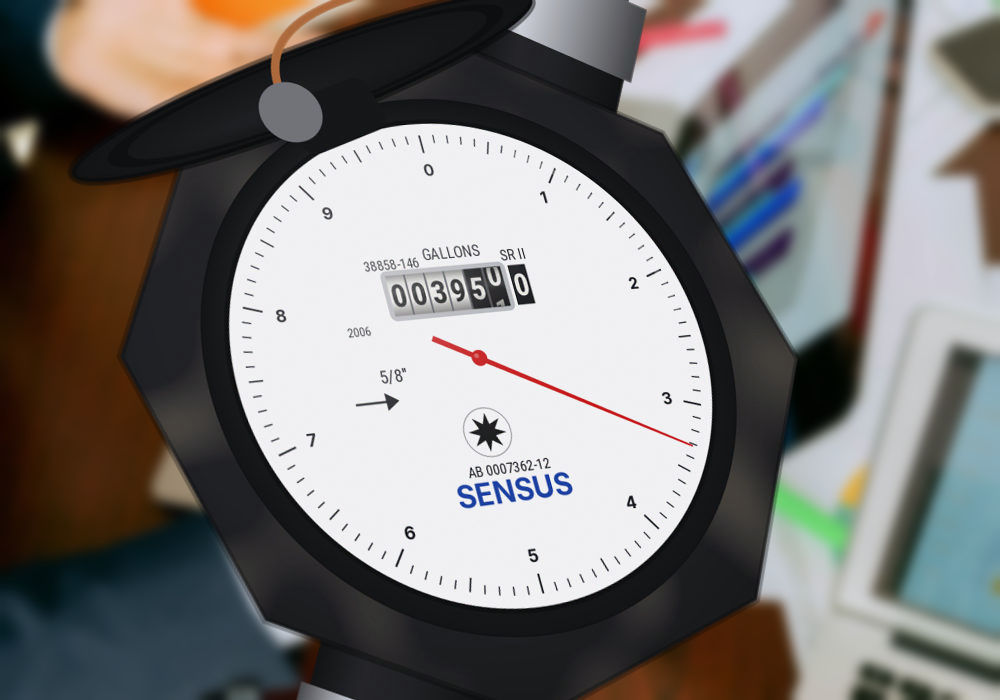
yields 39503.3 gal
